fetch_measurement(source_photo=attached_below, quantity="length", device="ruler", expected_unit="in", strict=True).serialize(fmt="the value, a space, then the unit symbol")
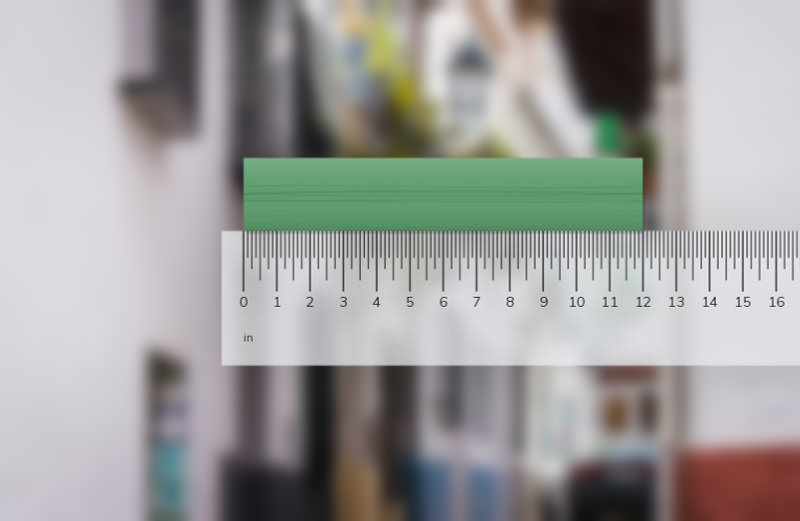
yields 12 in
